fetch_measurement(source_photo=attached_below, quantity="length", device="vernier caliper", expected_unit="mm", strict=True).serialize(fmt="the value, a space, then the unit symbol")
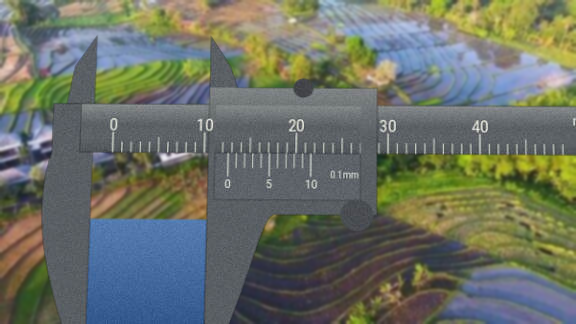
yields 12.6 mm
